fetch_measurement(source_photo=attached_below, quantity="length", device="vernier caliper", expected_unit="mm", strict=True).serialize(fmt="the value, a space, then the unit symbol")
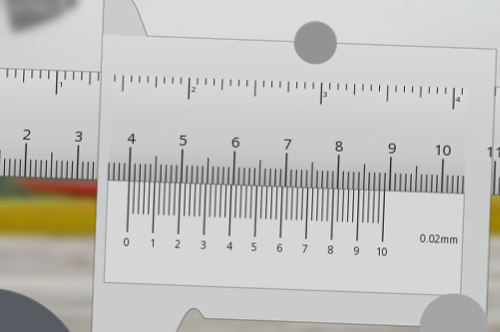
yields 40.0 mm
